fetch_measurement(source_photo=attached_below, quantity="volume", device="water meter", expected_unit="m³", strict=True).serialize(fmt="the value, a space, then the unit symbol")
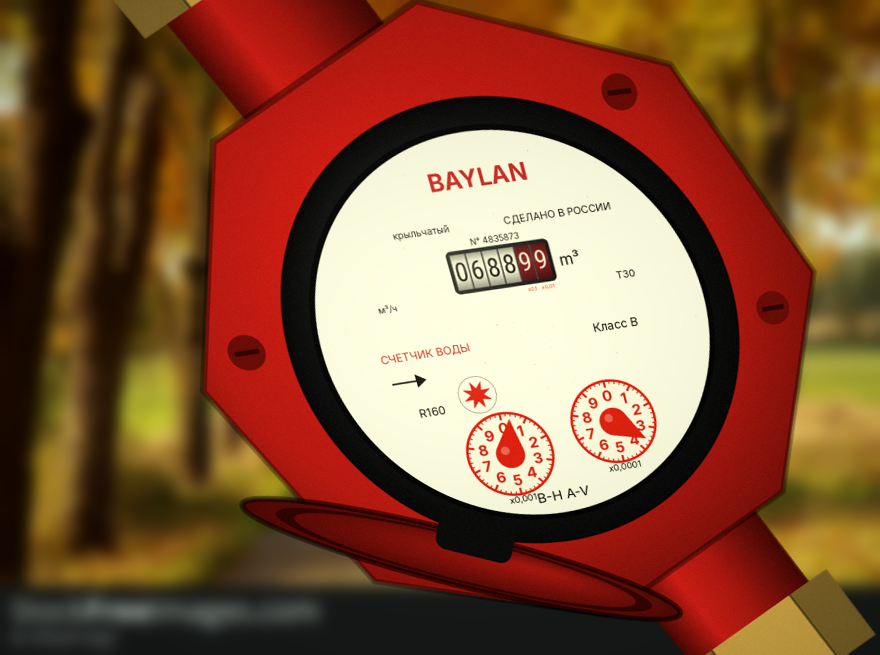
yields 688.9903 m³
